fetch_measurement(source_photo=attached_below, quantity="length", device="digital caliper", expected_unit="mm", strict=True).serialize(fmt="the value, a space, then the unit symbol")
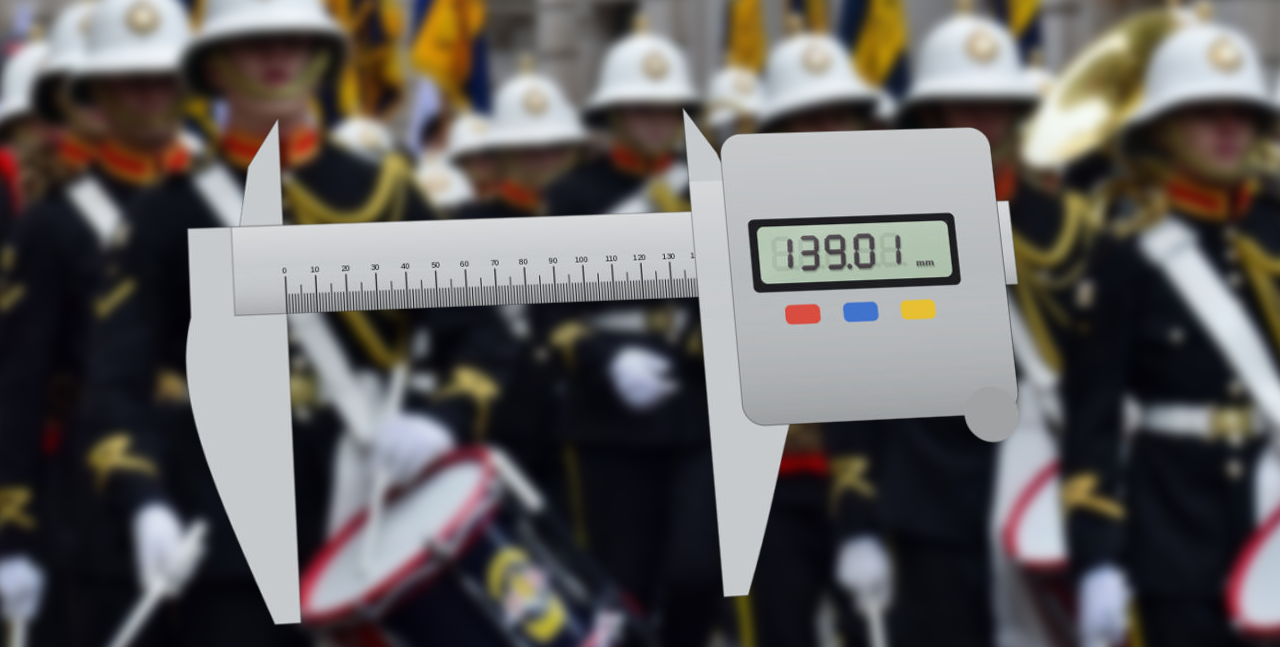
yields 139.01 mm
